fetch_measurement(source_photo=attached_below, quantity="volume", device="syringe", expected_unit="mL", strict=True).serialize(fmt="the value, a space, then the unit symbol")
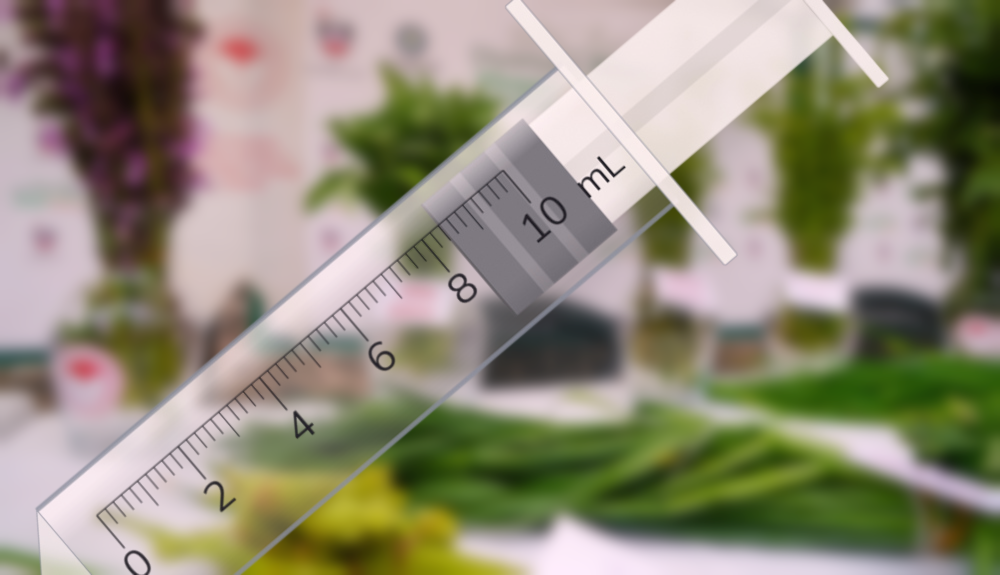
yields 8.4 mL
